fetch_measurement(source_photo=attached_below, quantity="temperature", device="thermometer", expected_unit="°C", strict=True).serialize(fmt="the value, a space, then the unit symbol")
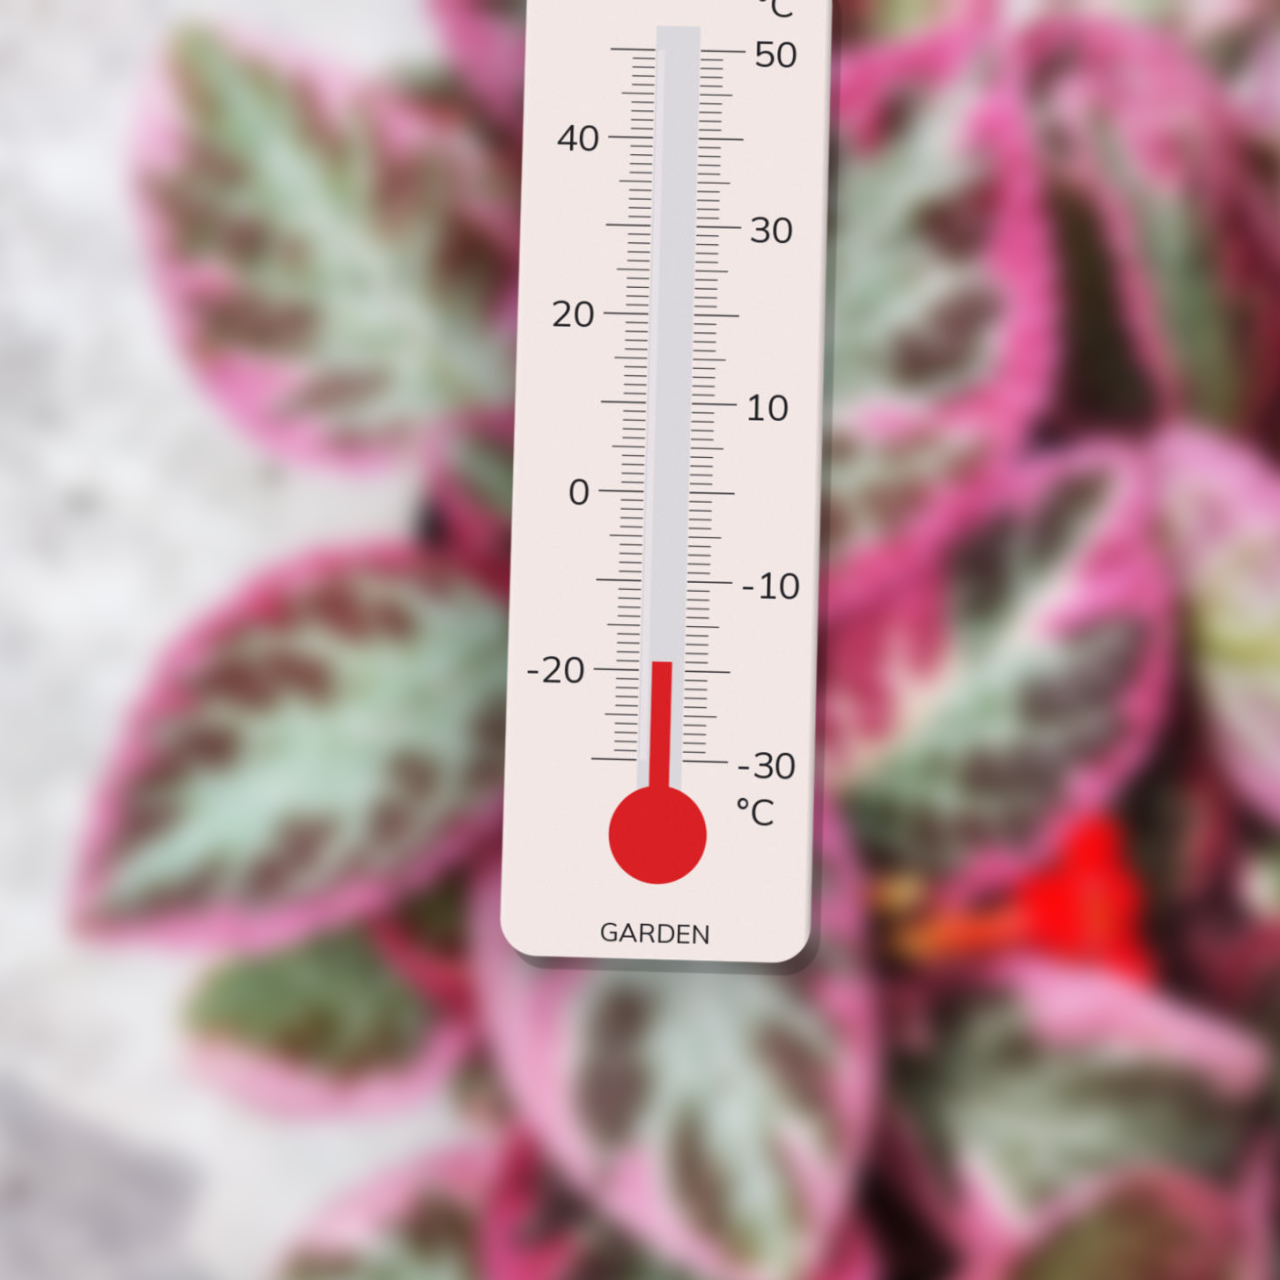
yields -19 °C
